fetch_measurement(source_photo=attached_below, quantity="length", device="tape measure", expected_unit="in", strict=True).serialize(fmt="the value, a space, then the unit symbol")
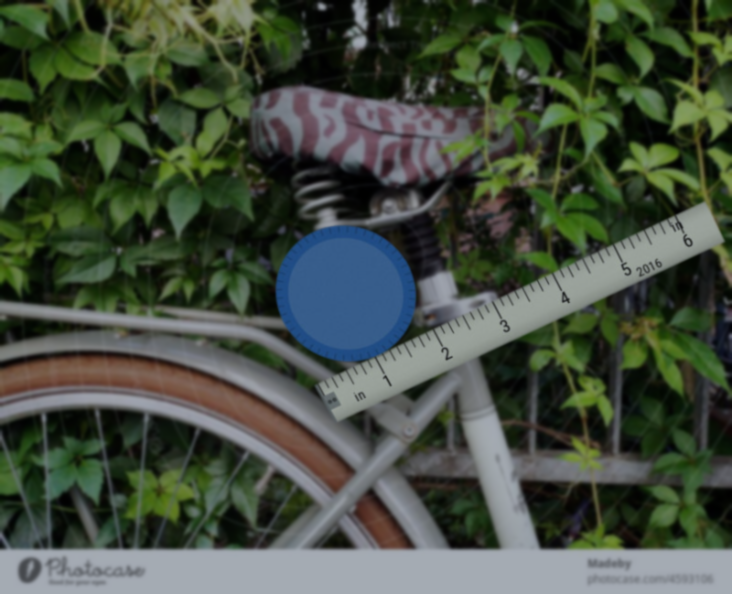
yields 2.125 in
